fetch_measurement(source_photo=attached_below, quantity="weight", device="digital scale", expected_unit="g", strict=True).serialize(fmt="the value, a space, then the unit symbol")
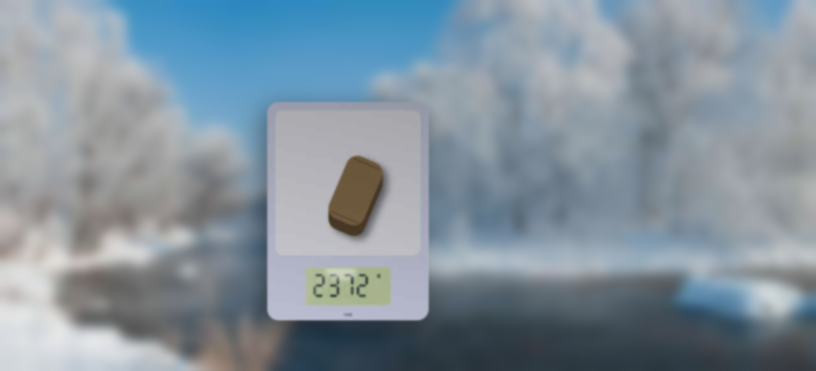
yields 2372 g
